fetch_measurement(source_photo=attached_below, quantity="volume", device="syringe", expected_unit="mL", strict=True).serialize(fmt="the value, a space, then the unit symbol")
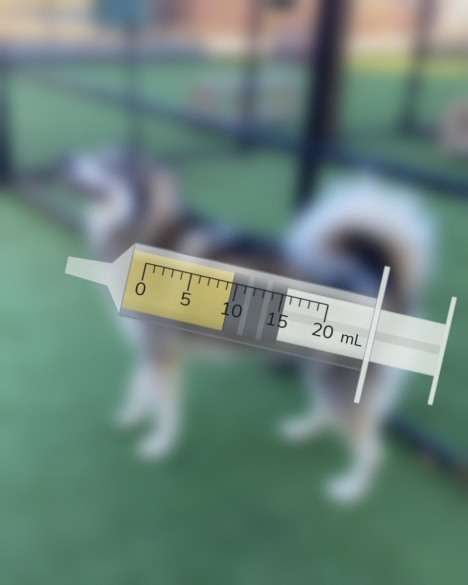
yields 9.5 mL
